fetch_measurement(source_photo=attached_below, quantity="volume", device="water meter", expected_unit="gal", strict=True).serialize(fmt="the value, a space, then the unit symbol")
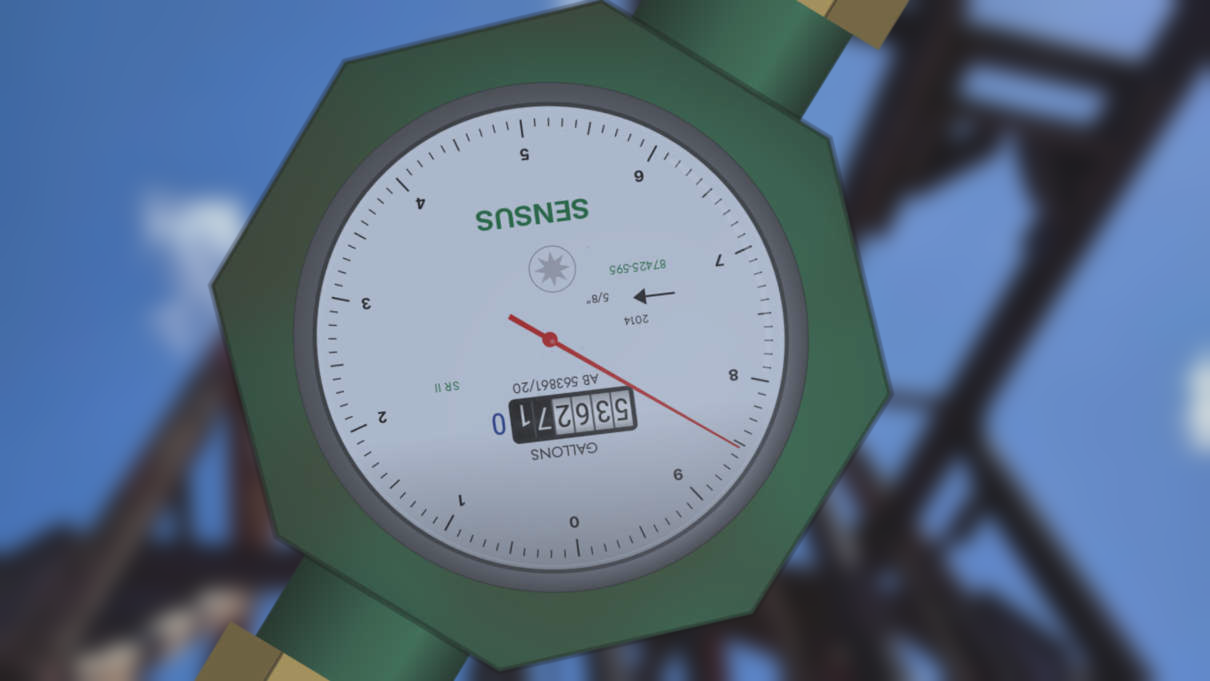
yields 5362708.5 gal
